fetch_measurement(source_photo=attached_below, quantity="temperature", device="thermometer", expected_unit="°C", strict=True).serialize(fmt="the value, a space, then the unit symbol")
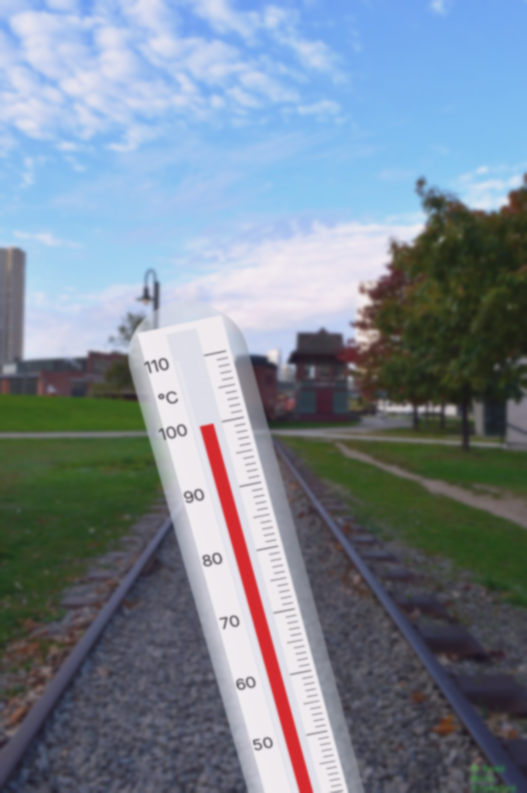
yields 100 °C
